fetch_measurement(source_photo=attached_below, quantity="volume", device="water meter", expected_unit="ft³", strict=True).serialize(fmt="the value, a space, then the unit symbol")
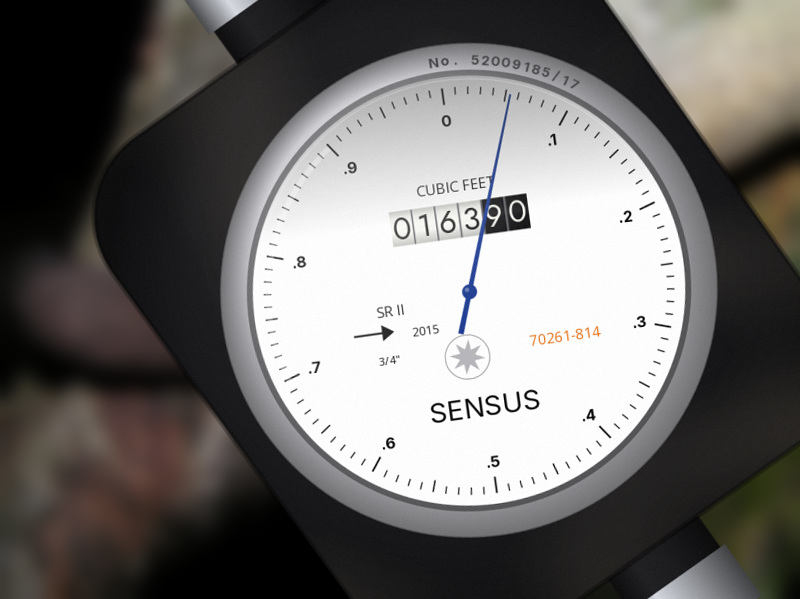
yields 16390.05 ft³
